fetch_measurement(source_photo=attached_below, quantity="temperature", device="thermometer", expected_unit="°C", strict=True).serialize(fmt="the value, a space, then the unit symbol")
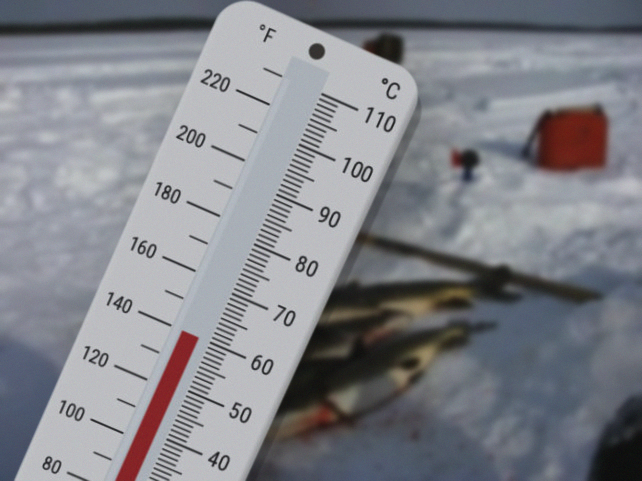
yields 60 °C
